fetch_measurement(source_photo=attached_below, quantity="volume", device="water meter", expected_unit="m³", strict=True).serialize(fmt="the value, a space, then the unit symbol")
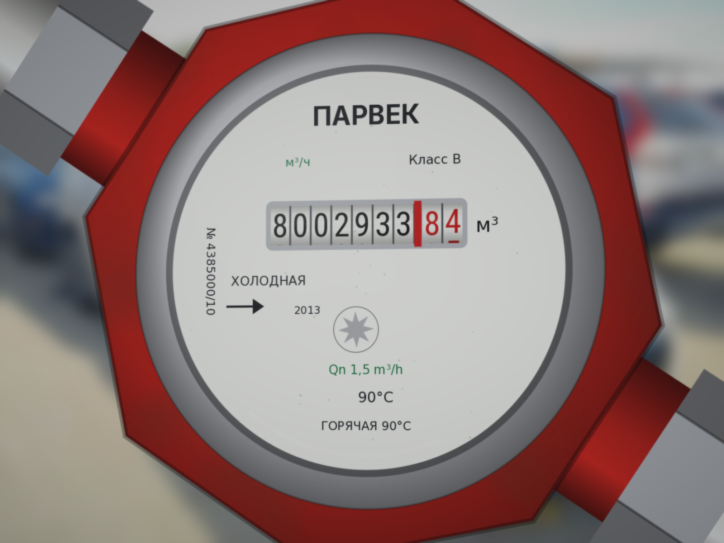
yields 8002933.84 m³
